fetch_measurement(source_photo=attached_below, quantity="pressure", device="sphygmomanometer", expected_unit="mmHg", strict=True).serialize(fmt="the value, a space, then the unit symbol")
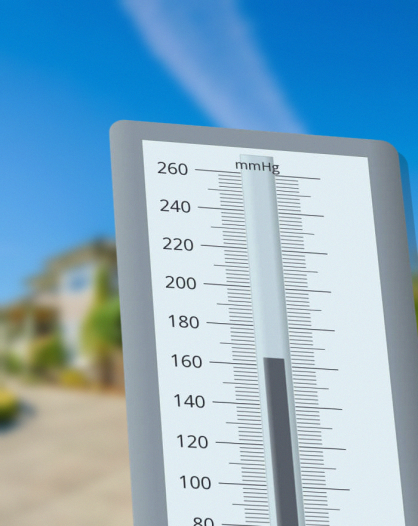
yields 164 mmHg
